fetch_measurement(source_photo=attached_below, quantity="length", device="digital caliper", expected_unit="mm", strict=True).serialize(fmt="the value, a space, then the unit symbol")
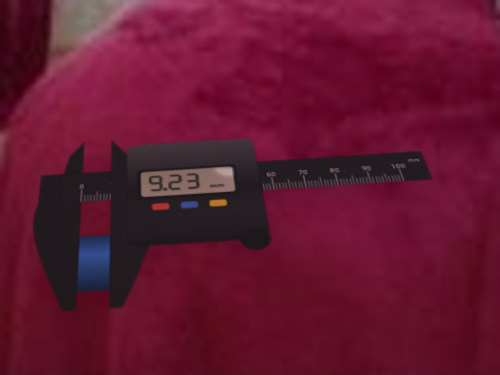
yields 9.23 mm
